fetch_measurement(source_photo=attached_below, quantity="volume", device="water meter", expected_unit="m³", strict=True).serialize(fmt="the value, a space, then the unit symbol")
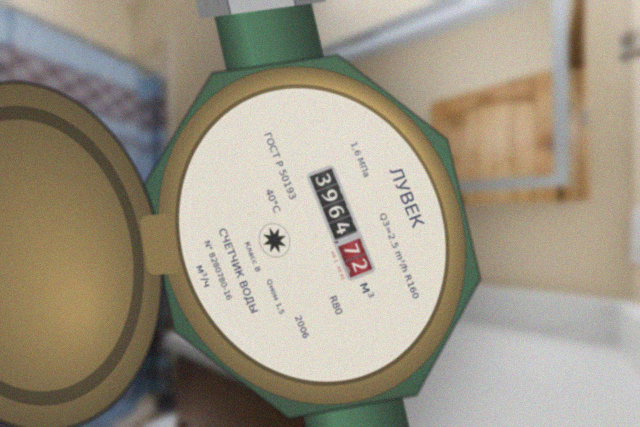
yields 3964.72 m³
